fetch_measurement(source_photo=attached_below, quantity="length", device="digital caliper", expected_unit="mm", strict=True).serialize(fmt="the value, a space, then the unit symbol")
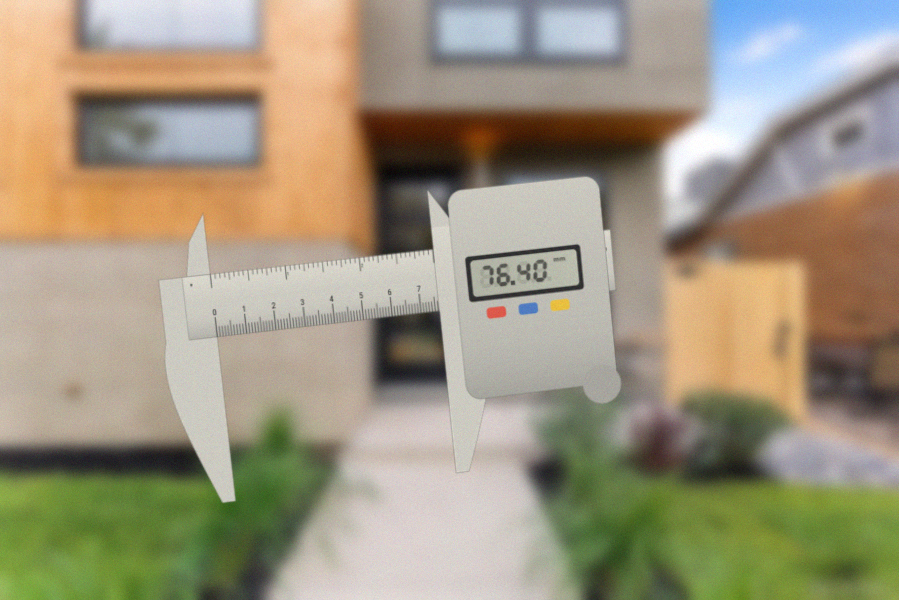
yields 76.40 mm
